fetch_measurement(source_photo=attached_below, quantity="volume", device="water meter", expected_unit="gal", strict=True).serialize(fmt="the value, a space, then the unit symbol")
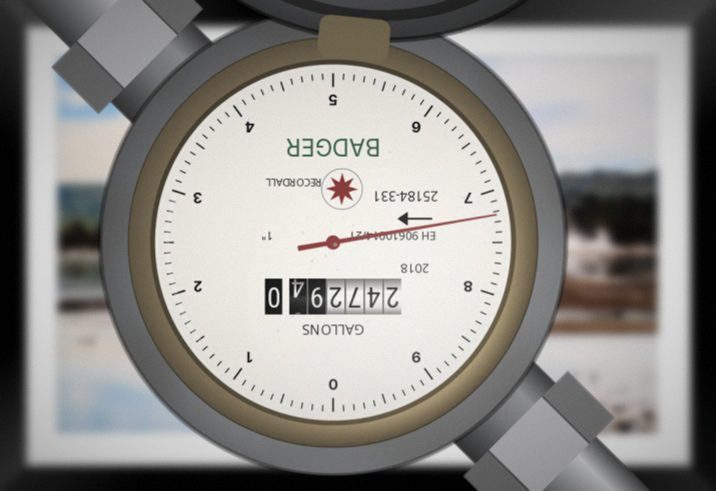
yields 2472937.2 gal
